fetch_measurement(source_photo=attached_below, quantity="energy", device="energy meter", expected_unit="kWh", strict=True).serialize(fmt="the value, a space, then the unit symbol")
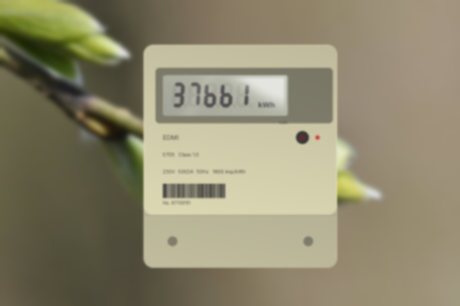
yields 37661 kWh
